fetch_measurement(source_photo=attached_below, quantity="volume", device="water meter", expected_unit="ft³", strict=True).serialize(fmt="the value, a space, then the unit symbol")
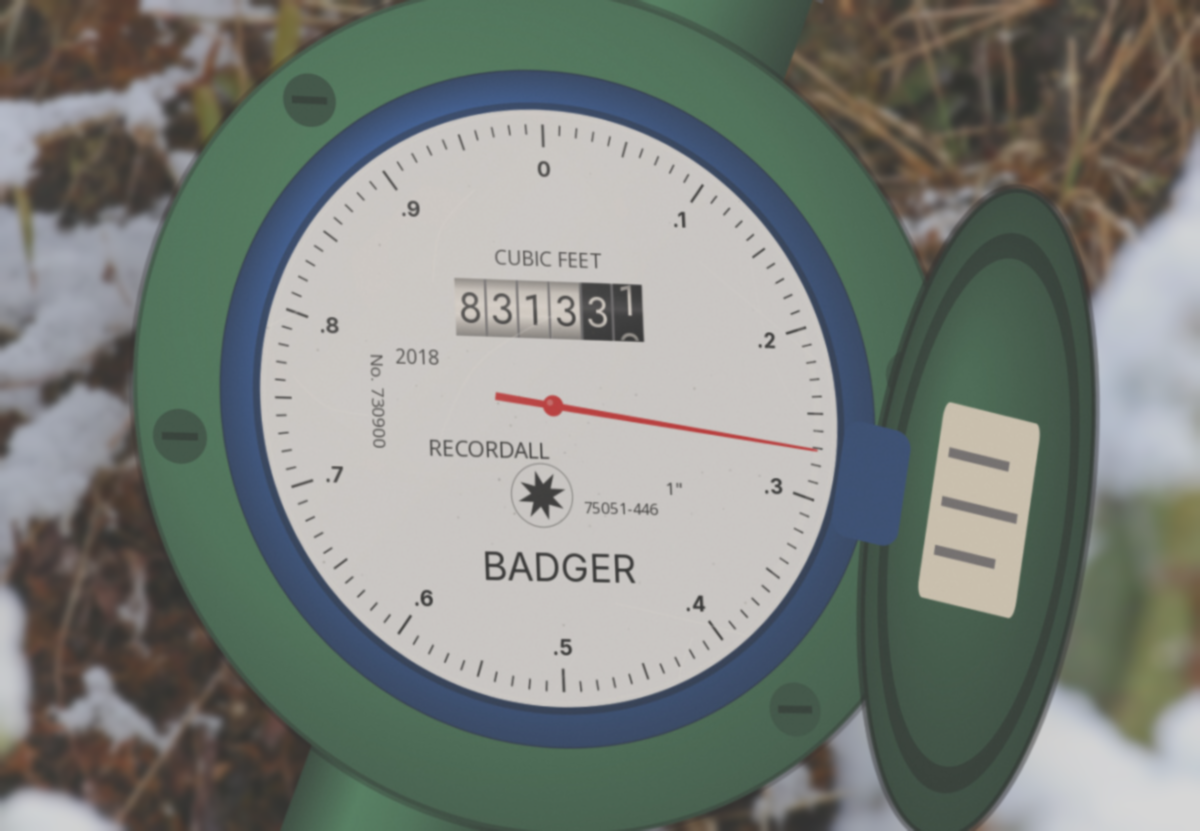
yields 831331.27 ft³
